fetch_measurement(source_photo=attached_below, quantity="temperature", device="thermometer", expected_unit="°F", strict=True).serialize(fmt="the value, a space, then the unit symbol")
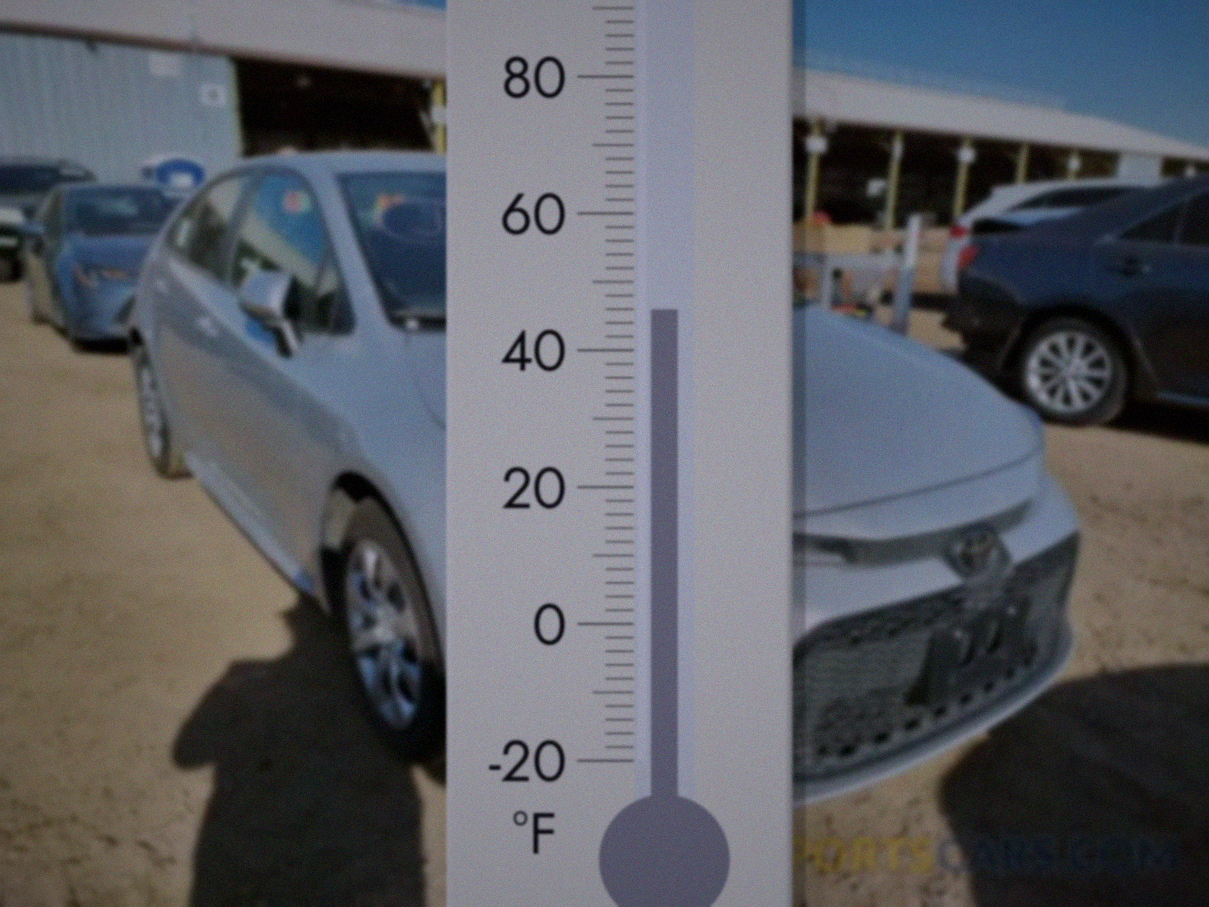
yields 46 °F
